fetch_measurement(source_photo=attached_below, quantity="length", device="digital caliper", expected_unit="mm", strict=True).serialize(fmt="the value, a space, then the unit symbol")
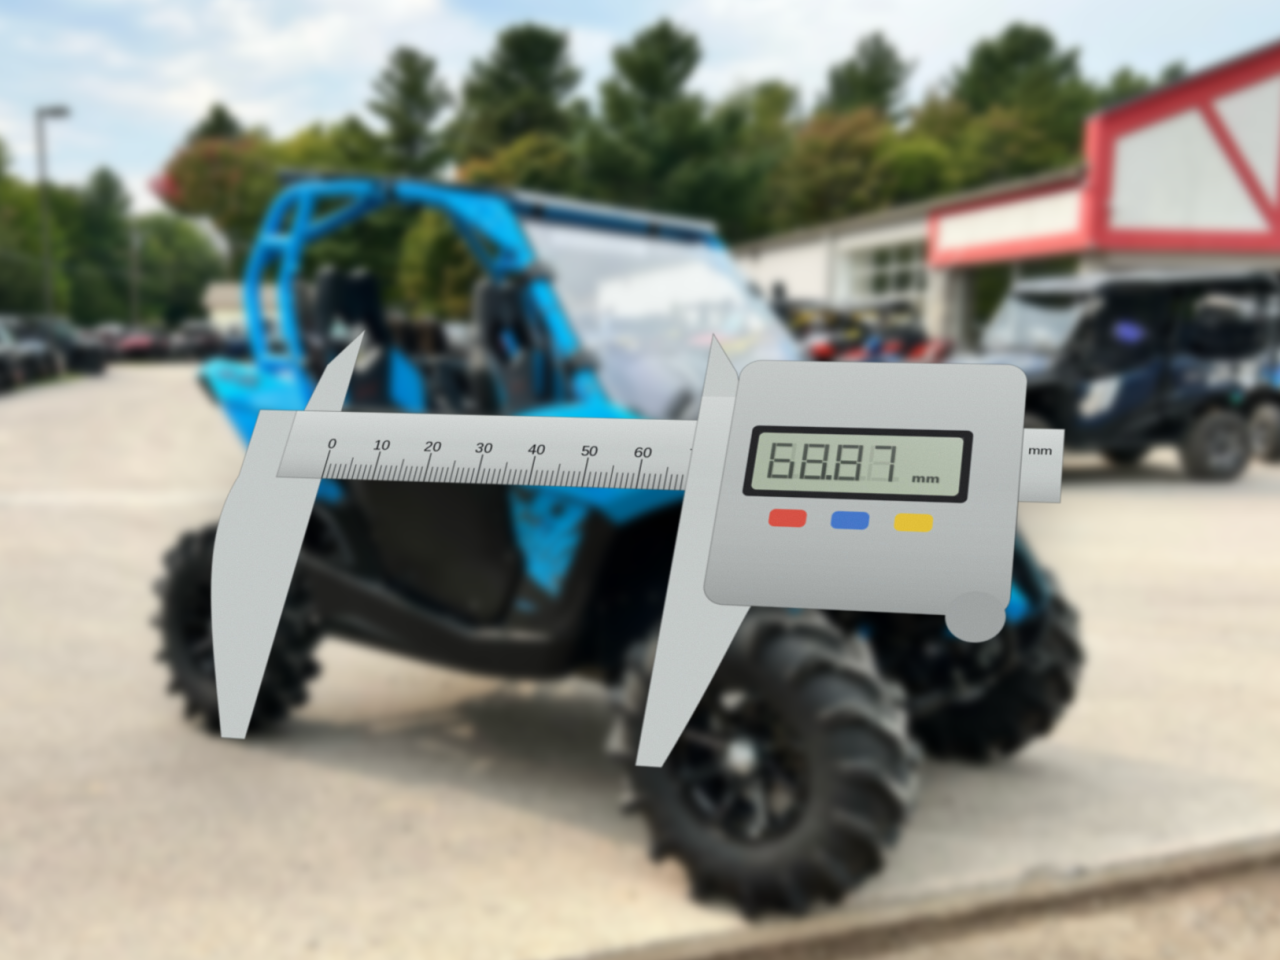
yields 68.87 mm
